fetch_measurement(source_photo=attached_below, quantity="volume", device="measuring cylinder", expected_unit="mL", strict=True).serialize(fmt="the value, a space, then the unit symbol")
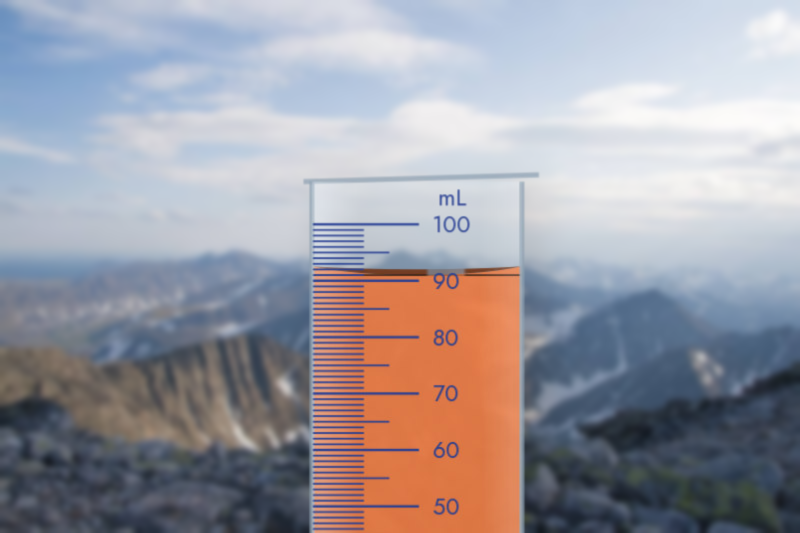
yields 91 mL
